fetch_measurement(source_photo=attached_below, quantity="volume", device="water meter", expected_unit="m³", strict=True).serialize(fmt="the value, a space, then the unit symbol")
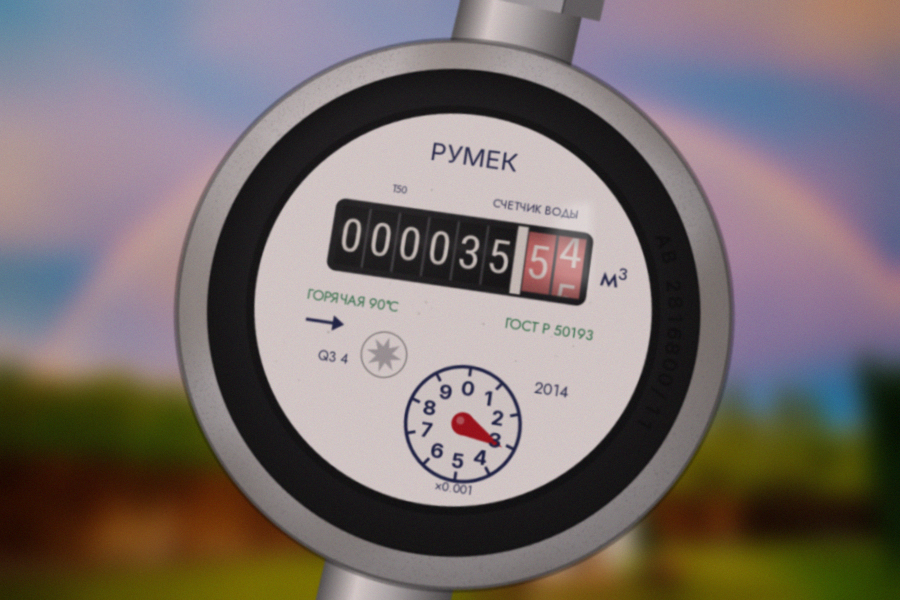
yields 35.543 m³
